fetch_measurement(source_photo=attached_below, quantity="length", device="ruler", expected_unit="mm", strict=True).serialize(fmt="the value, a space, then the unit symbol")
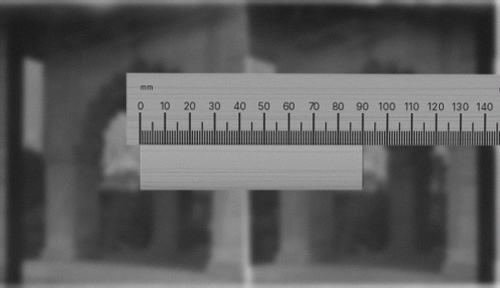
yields 90 mm
